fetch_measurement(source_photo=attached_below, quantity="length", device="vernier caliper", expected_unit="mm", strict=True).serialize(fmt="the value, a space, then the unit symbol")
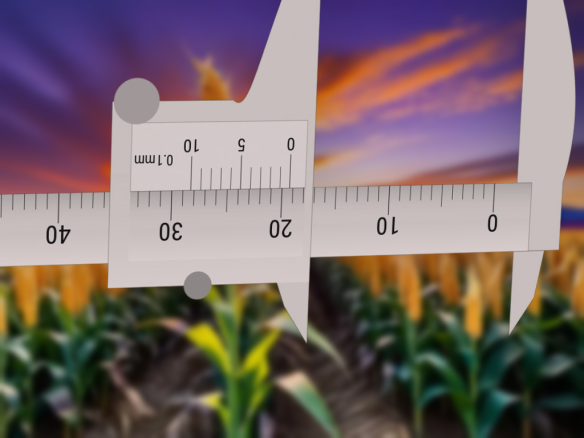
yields 19.3 mm
